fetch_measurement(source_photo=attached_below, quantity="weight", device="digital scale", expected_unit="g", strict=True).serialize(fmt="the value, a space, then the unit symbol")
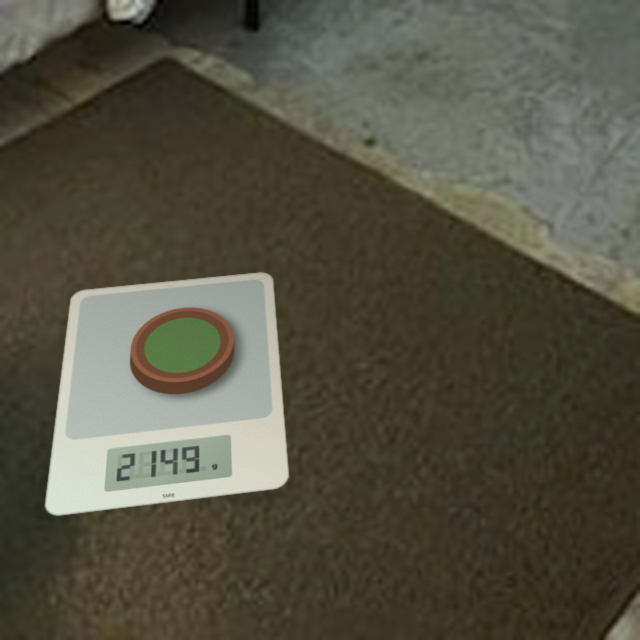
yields 2149 g
